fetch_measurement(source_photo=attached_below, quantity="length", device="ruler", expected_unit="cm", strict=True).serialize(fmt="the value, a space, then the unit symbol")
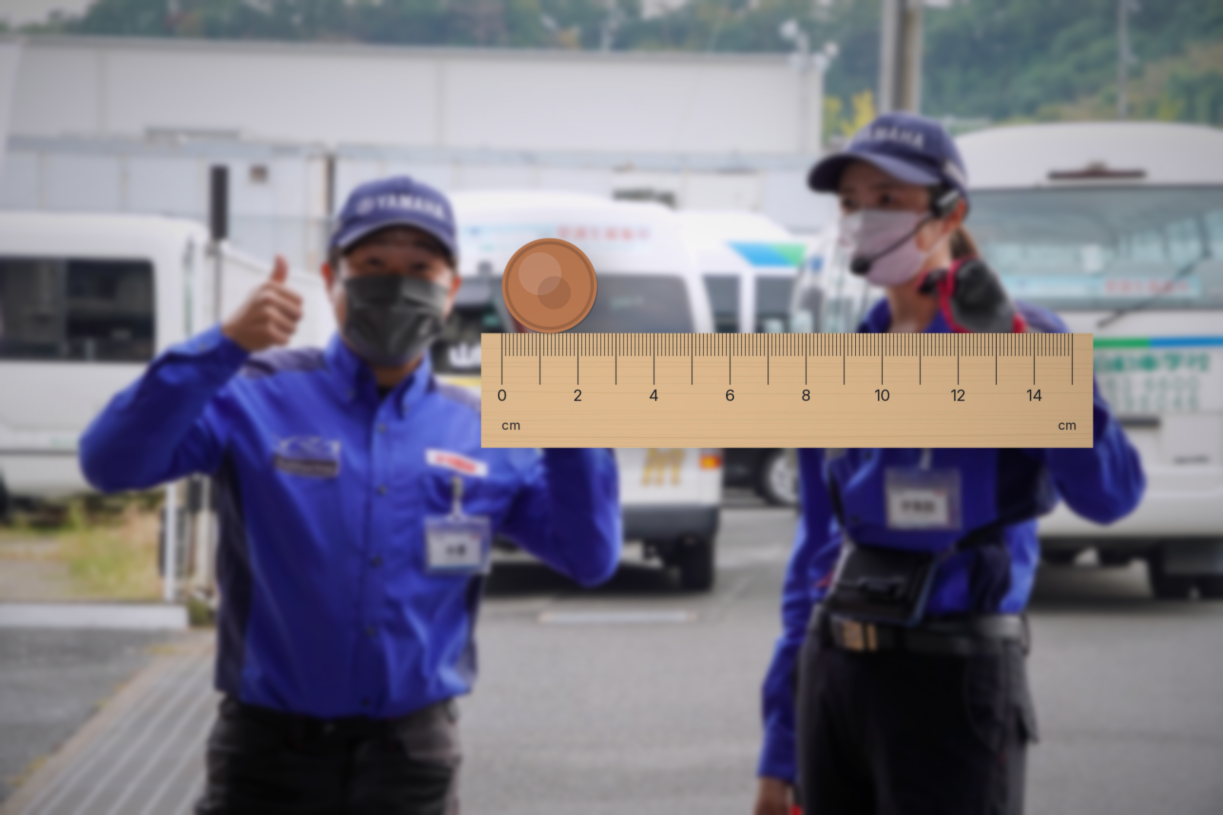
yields 2.5 cm
